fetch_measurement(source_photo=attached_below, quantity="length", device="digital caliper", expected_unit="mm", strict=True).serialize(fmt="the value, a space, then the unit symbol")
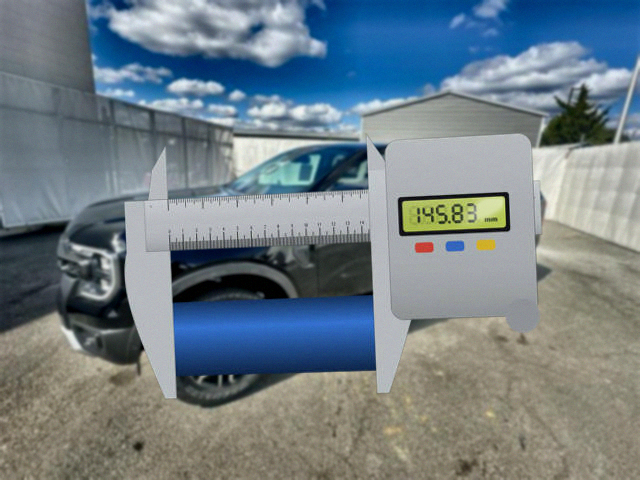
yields 145.83 mm
